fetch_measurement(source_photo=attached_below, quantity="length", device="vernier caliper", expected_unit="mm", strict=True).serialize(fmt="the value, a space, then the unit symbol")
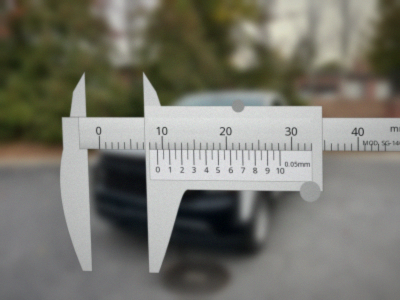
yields 9.2 mm
